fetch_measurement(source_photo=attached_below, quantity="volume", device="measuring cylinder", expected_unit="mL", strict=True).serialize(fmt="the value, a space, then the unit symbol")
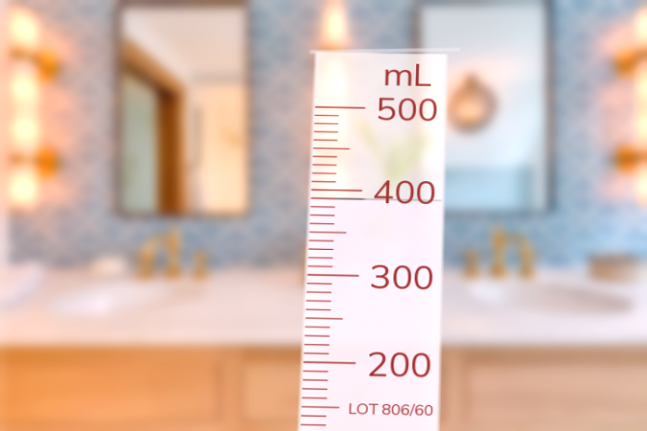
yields 390 mL
